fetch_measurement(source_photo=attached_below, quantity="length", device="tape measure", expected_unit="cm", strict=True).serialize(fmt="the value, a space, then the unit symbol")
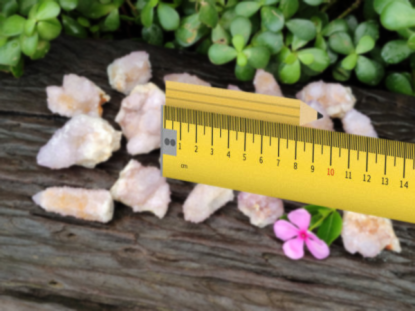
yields 9.5 cm
